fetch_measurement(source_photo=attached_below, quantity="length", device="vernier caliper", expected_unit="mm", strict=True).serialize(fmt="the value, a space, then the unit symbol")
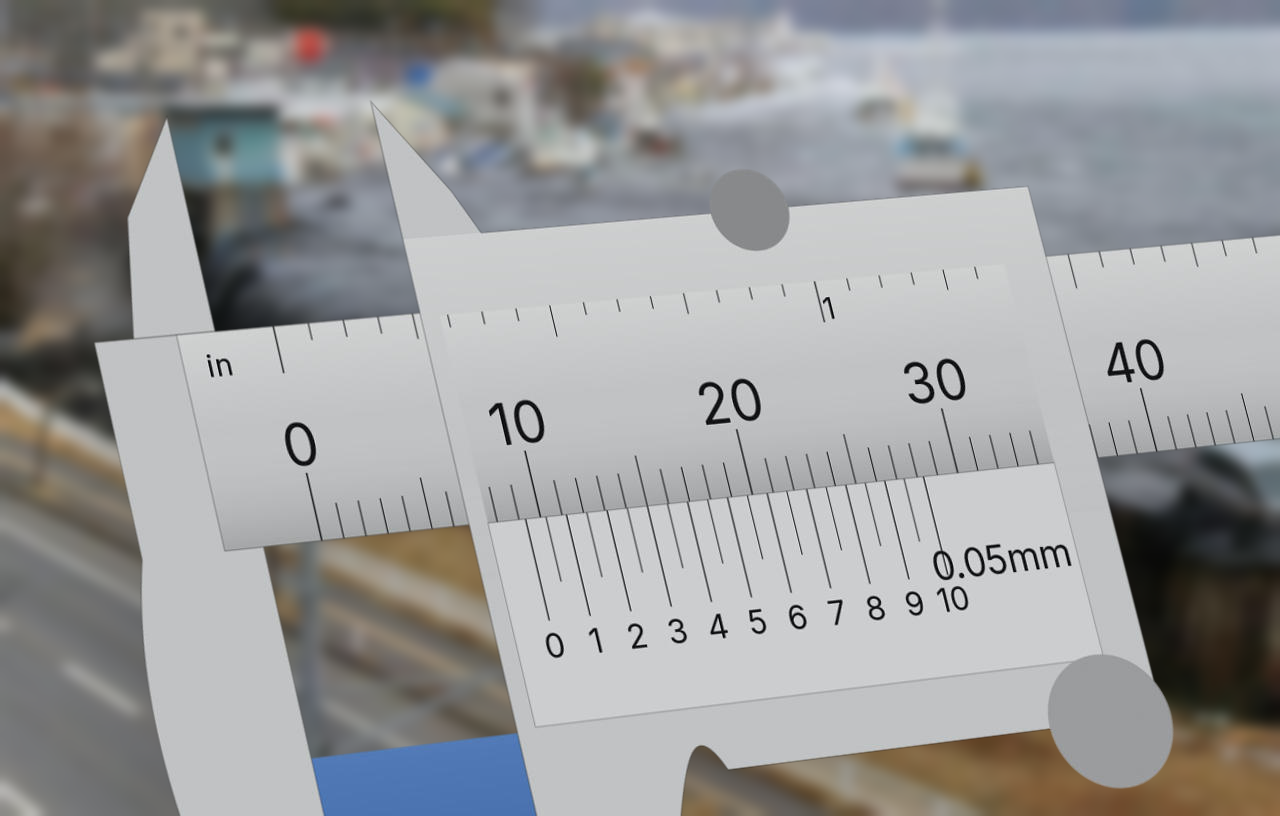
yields 9.3 mm
